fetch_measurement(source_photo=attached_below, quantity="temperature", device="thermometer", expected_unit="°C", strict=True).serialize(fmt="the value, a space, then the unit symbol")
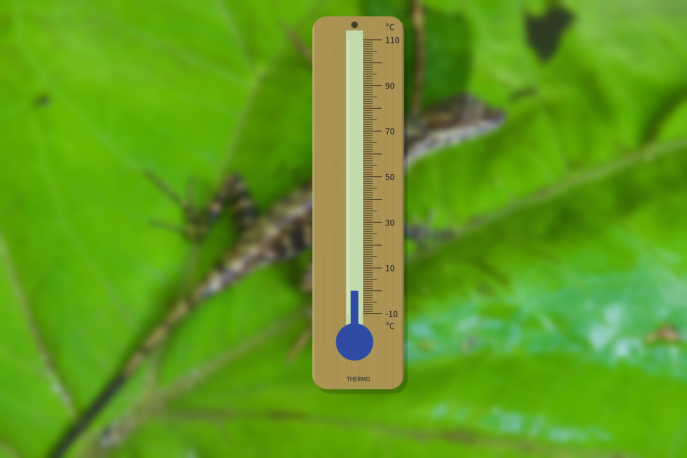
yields 0 °C
